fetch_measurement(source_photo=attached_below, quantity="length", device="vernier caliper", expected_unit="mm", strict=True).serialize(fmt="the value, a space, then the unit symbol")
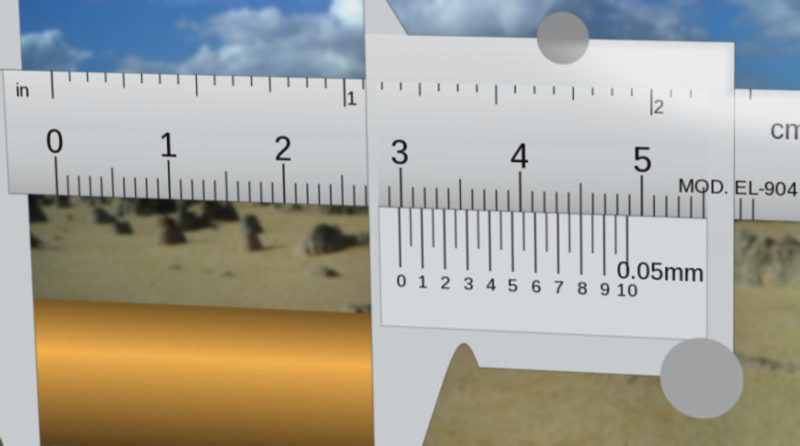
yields 29.8 mm
